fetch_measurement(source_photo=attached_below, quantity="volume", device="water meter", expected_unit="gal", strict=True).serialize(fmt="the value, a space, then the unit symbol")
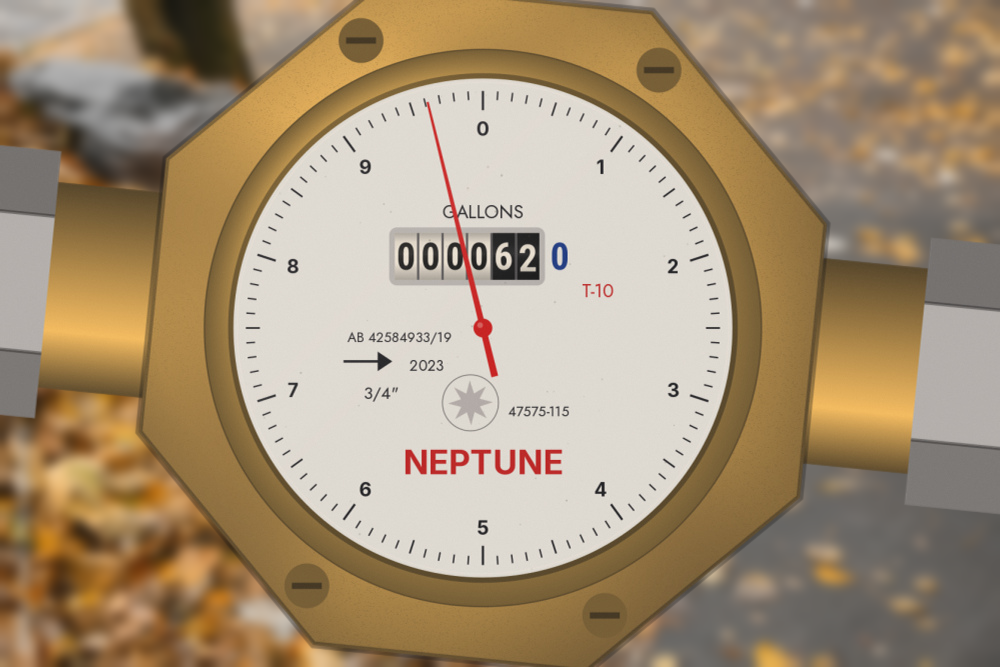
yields 619.6 gal
